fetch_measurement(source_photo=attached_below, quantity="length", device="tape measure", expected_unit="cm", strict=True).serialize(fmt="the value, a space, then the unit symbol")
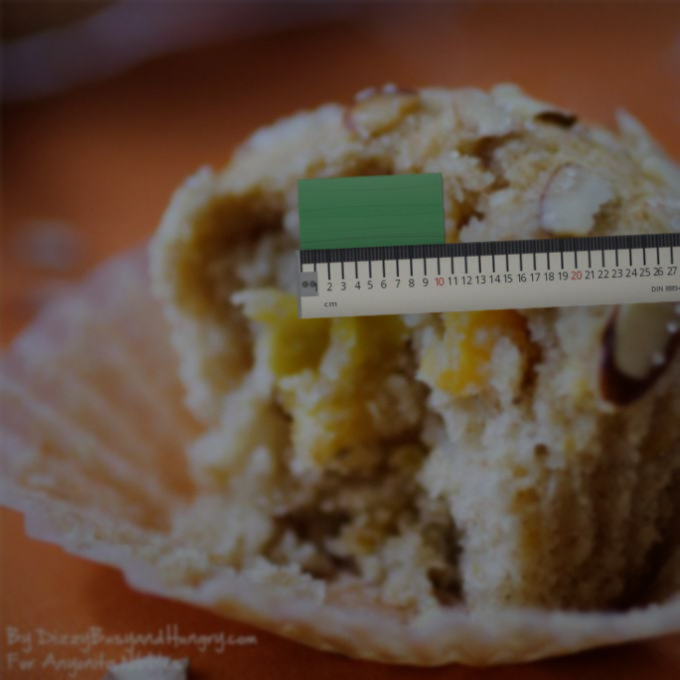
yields 10.5 cm
